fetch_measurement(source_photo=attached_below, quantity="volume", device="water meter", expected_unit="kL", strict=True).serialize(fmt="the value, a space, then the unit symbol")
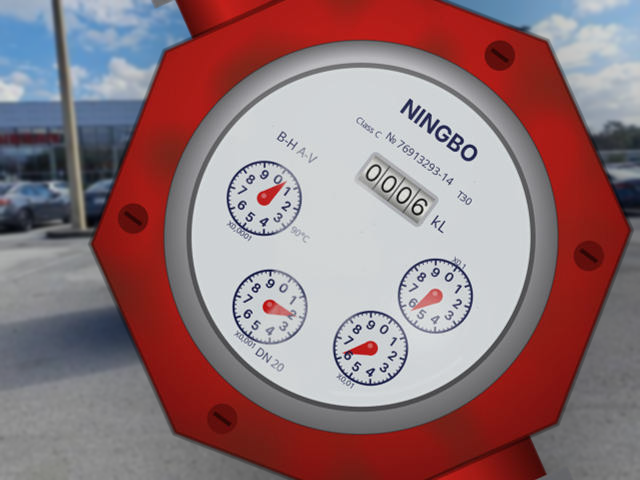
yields 6.5620 kL
